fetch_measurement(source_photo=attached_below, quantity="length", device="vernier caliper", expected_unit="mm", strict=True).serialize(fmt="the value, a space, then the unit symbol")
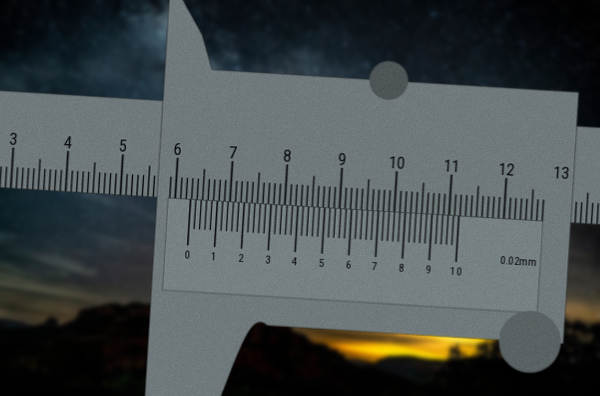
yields 62.8 mm
